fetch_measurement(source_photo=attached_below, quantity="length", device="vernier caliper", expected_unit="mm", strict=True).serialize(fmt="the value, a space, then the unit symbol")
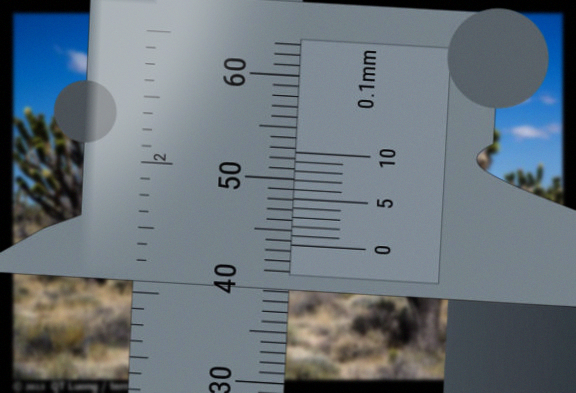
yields 43.6 mm
